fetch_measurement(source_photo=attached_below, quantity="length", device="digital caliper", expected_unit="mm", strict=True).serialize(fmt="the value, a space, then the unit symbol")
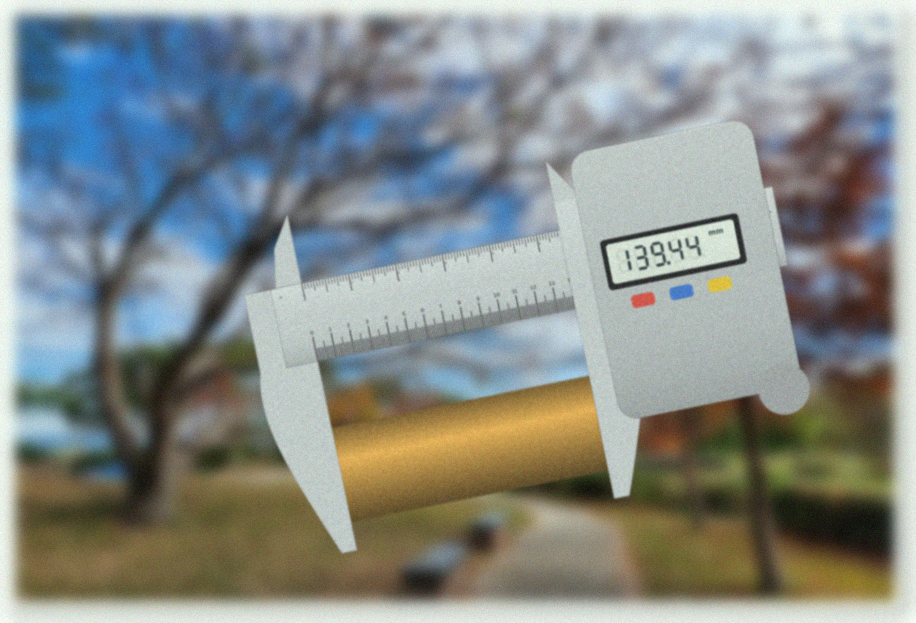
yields 139.44 mm
